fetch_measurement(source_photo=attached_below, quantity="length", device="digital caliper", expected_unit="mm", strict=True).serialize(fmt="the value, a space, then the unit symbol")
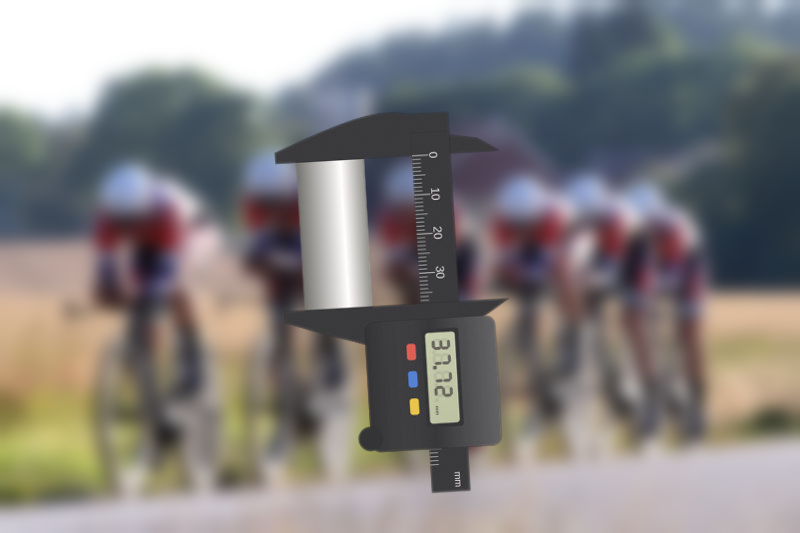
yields 37.72 mm
